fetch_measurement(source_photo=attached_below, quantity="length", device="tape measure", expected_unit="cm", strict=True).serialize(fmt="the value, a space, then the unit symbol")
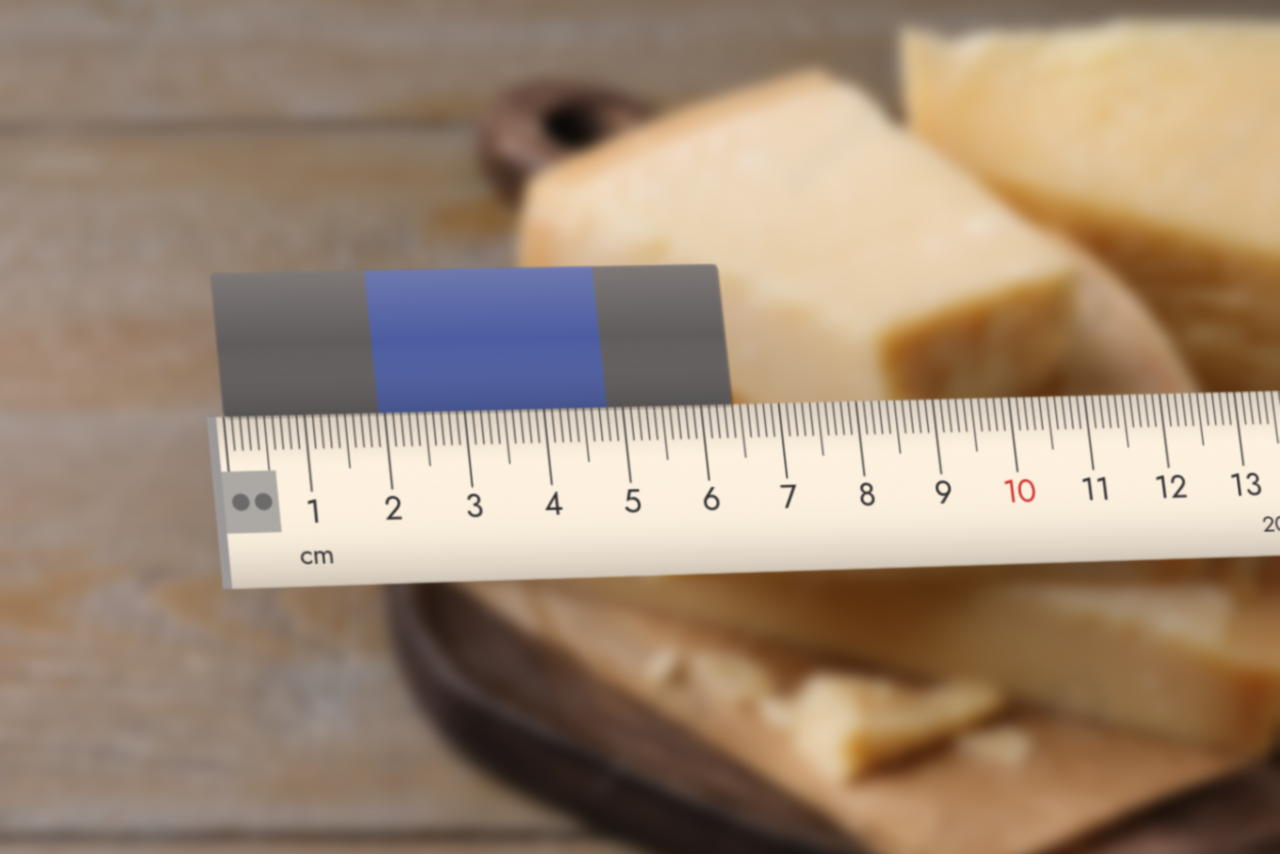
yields 6.4 cm
